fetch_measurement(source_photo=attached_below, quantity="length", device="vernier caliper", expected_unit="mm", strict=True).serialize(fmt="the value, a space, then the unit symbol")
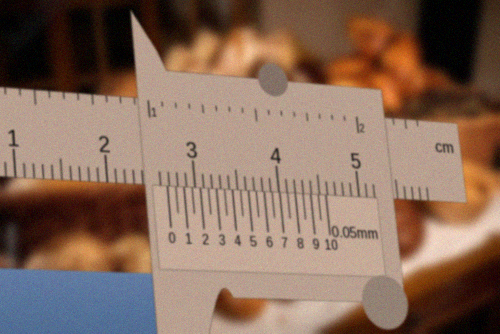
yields 26.8 mm
